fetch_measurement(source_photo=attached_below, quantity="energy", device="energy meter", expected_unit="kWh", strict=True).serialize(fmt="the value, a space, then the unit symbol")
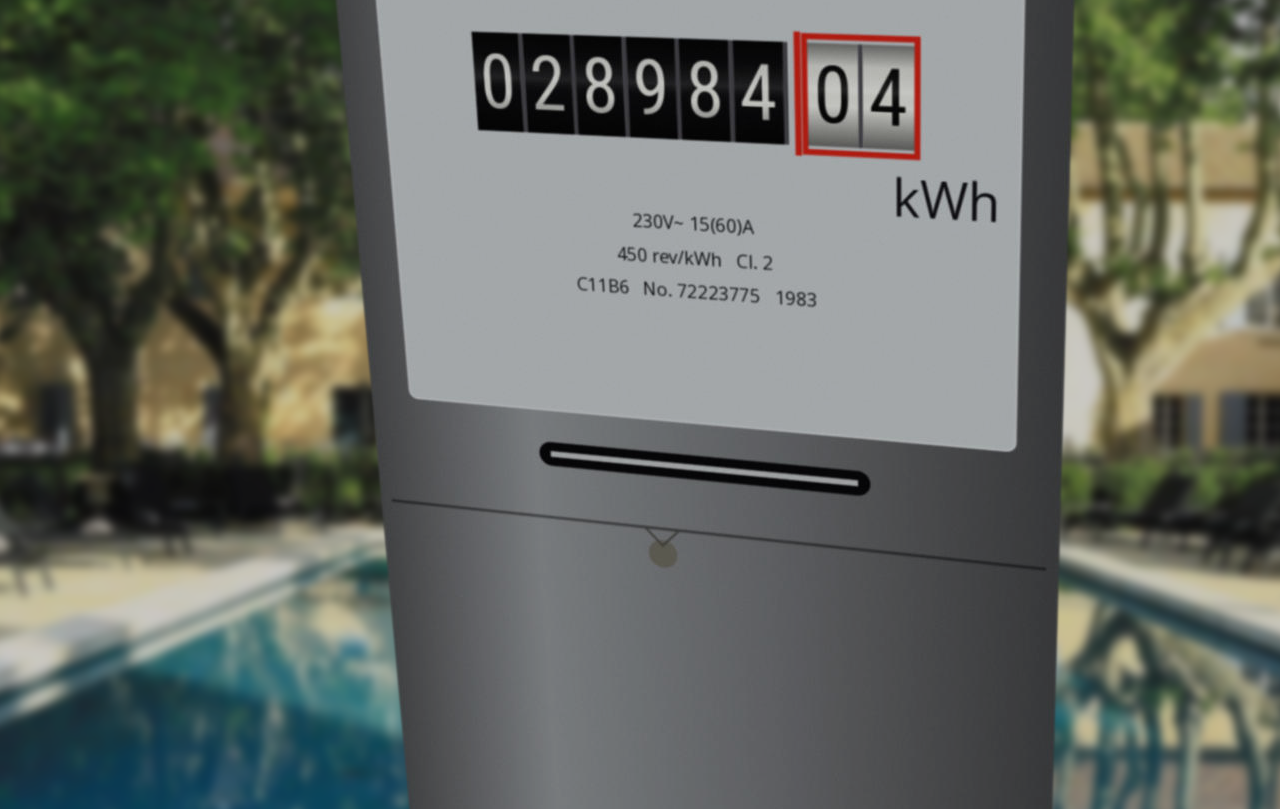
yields 28984.04 kWh
